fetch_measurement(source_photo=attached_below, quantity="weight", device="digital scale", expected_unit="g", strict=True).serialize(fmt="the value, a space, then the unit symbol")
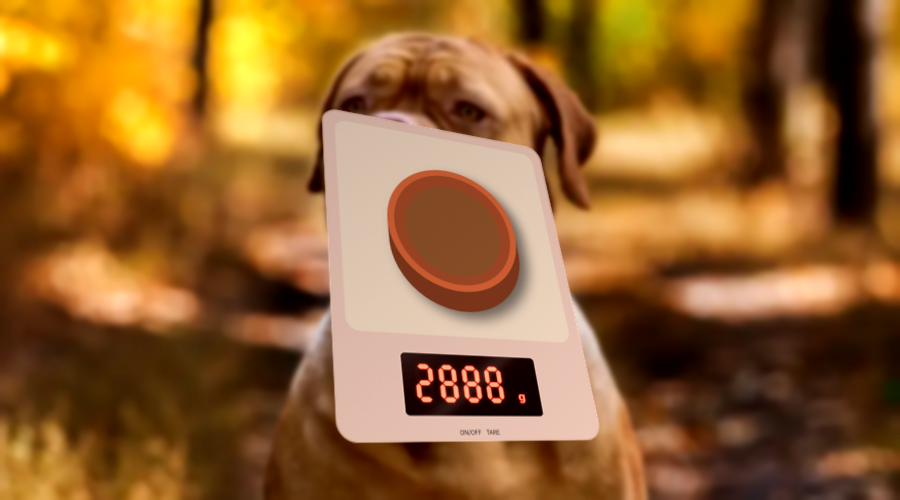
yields 2888 g
